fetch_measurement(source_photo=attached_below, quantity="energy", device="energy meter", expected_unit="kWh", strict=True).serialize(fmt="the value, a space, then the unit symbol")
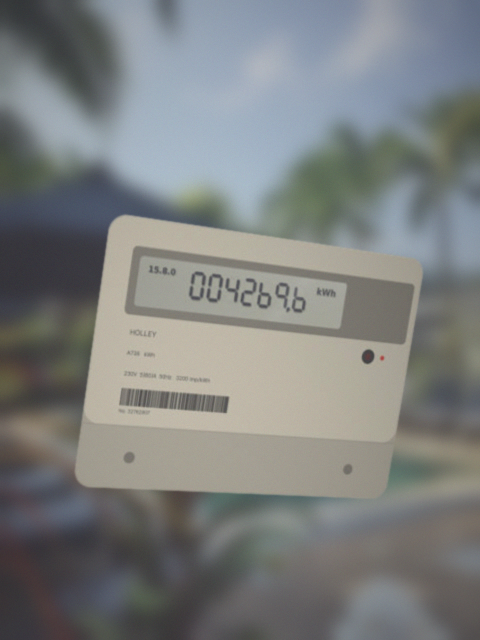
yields 4269.6 kWh
